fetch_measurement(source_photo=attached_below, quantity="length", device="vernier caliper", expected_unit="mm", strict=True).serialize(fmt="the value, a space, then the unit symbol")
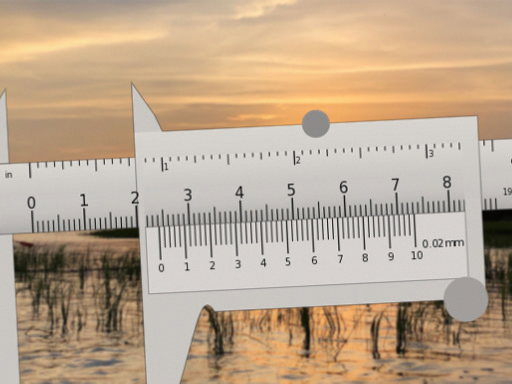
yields 24.2 mm
